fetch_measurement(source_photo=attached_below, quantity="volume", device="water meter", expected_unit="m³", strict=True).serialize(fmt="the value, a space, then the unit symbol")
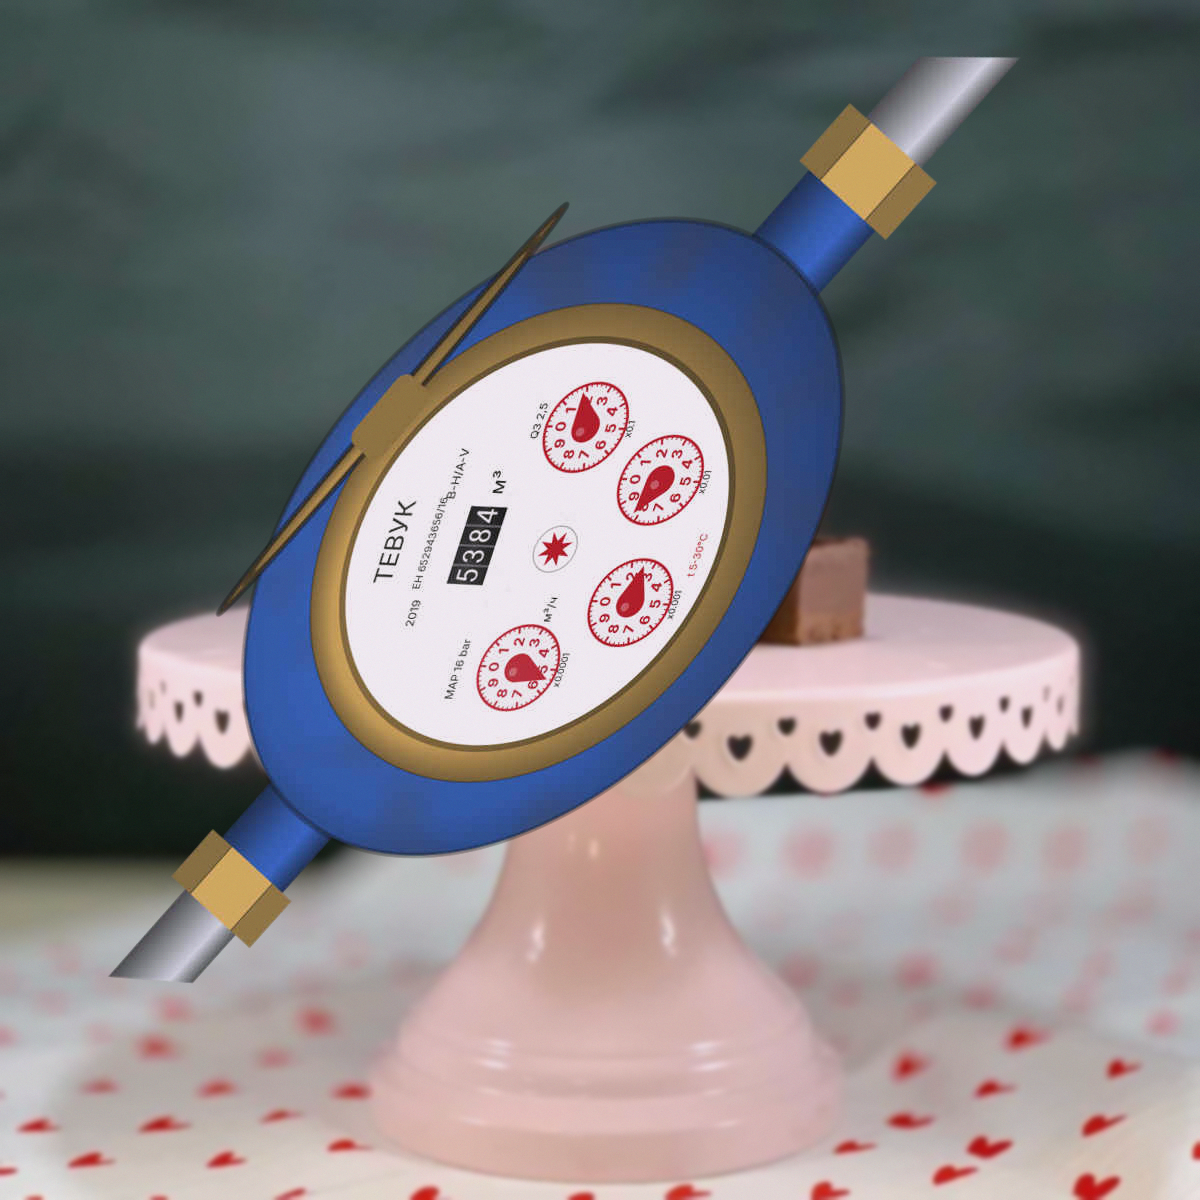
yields 5384.1825 m³
